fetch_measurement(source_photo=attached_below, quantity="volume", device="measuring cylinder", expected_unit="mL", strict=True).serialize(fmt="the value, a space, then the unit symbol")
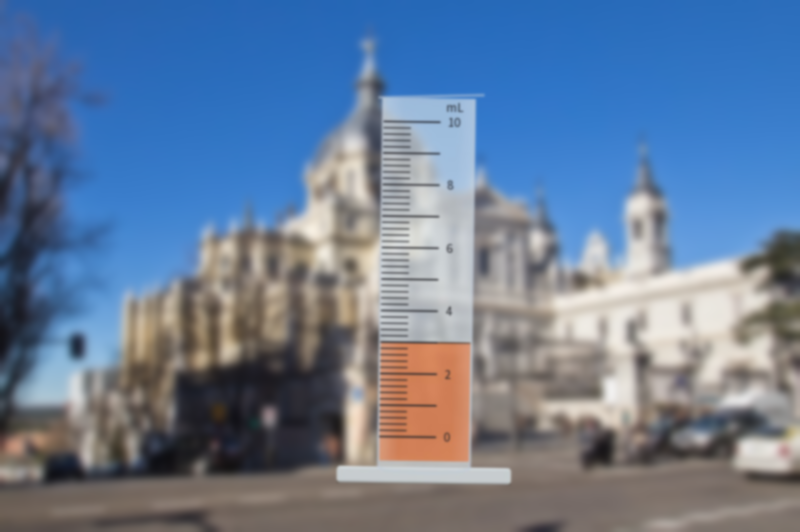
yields 3 mL
